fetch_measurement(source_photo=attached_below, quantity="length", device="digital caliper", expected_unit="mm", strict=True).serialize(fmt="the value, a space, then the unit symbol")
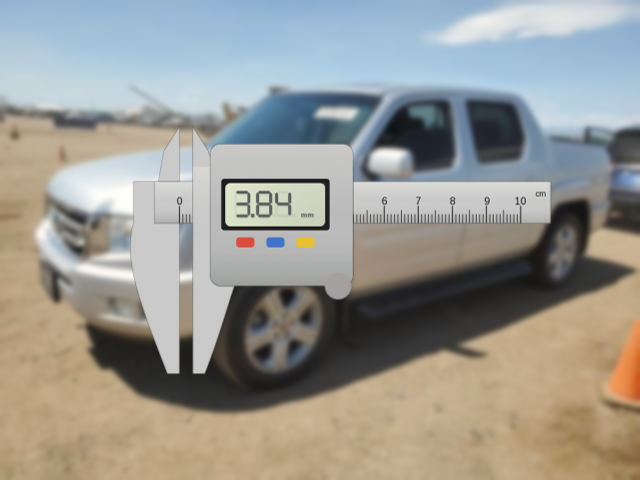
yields 3.84 mm
